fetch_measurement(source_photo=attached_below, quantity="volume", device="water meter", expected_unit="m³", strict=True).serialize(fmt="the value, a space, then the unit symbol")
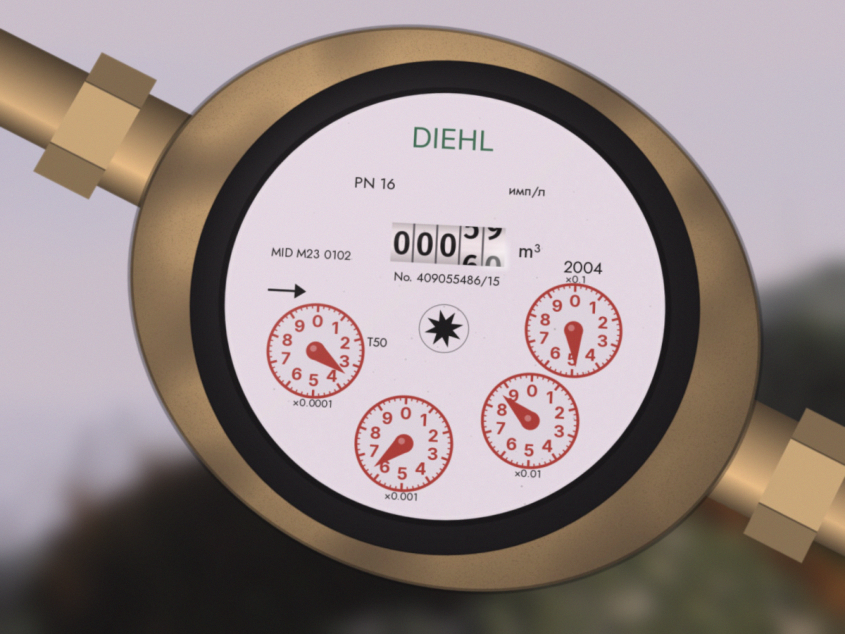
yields 59.4863 m³
